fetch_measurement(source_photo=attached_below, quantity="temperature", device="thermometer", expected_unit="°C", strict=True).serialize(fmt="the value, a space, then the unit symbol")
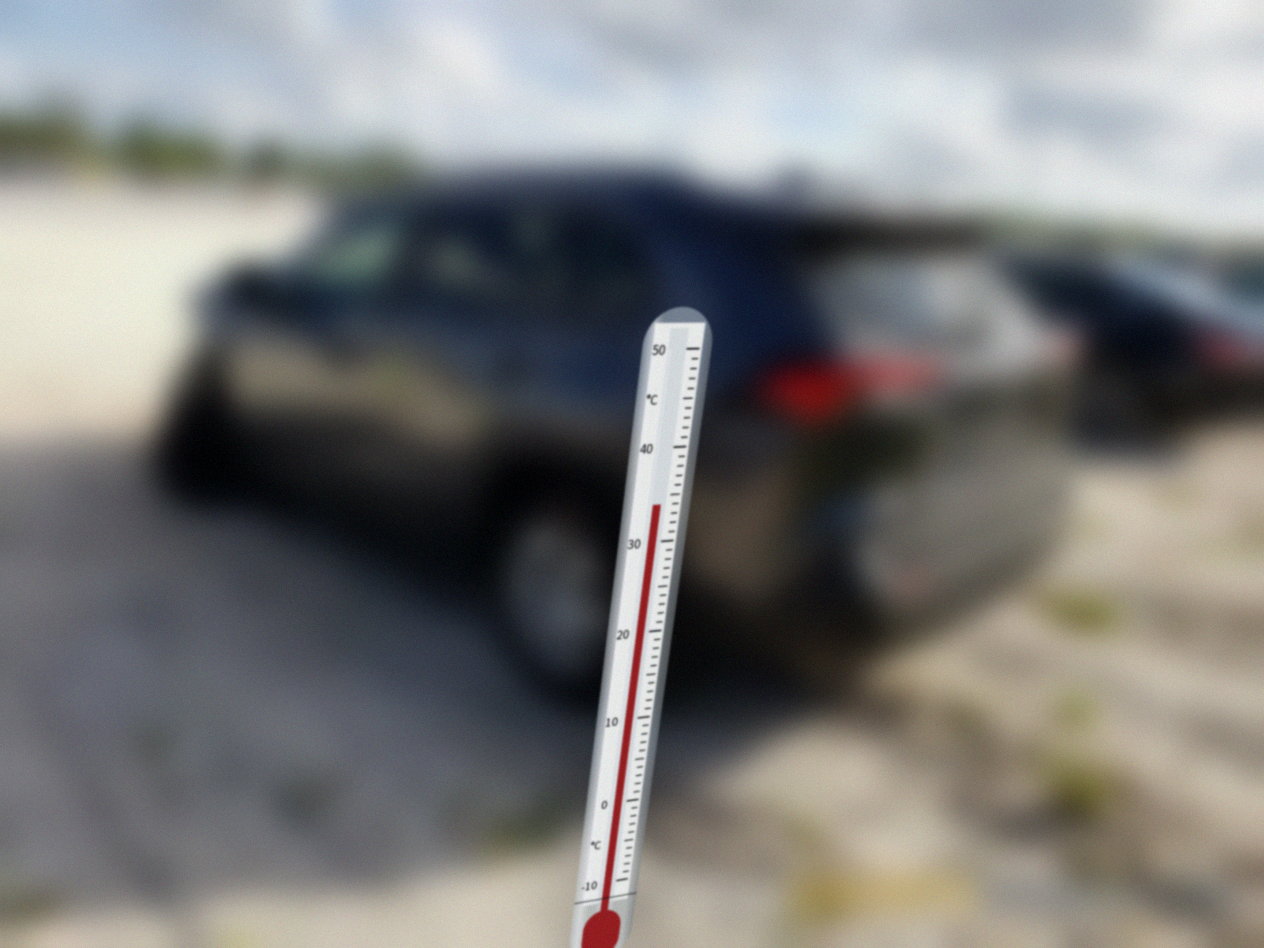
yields 34 °C
